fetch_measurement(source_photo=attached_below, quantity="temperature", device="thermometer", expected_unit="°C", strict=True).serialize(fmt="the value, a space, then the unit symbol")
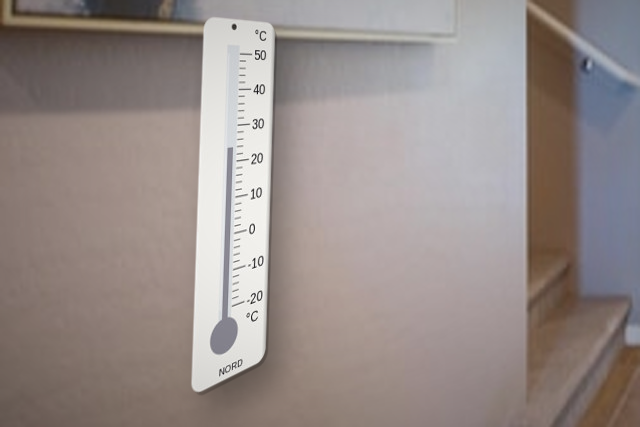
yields 24 °C
